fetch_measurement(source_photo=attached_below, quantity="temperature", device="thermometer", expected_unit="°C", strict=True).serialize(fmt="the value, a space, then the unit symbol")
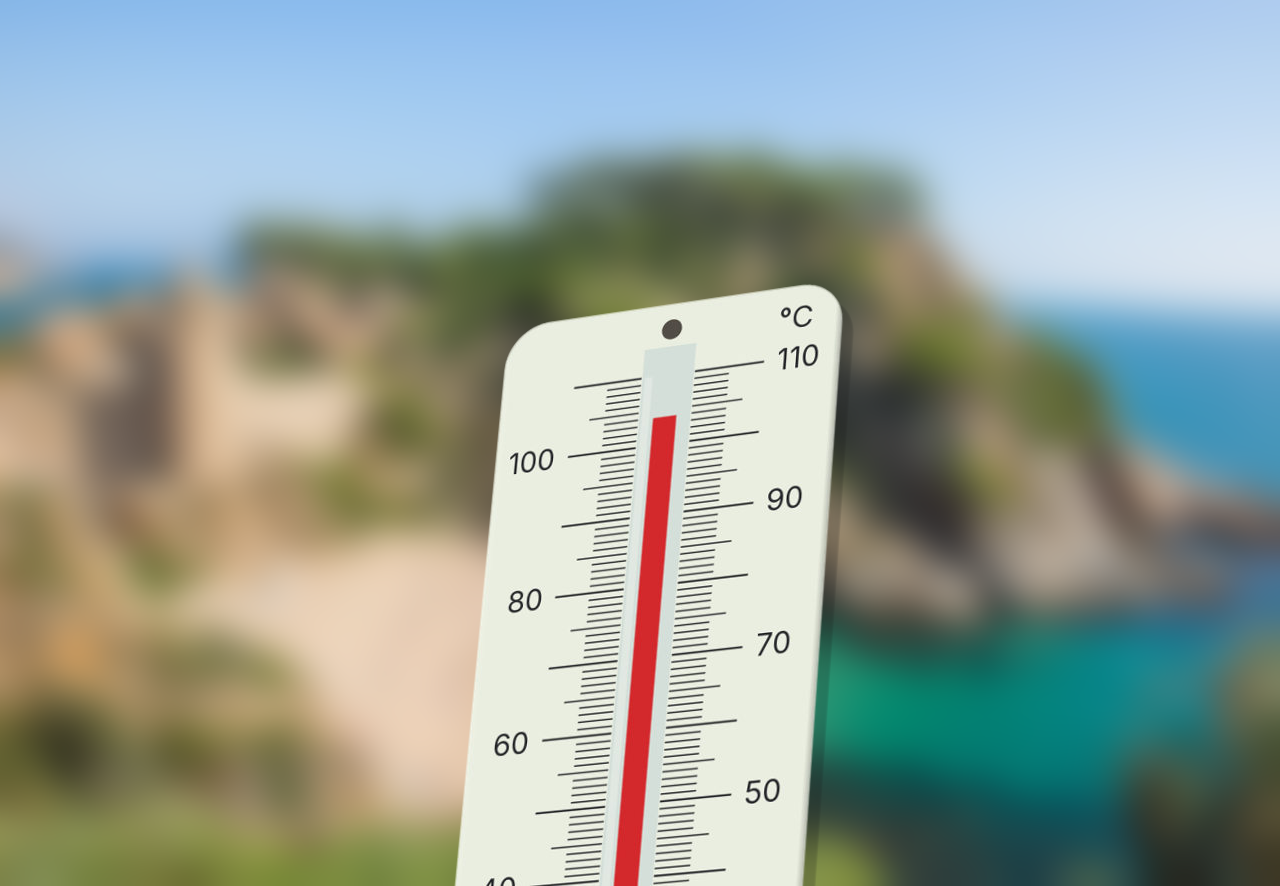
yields 104 °C
